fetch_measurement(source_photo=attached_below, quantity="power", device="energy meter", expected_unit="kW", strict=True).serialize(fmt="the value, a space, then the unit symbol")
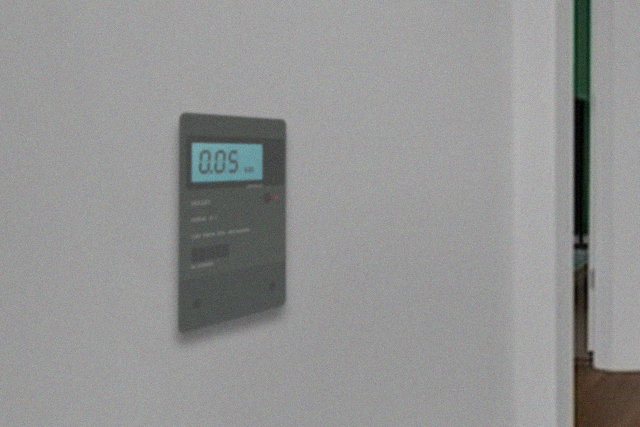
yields 0.05 kW
